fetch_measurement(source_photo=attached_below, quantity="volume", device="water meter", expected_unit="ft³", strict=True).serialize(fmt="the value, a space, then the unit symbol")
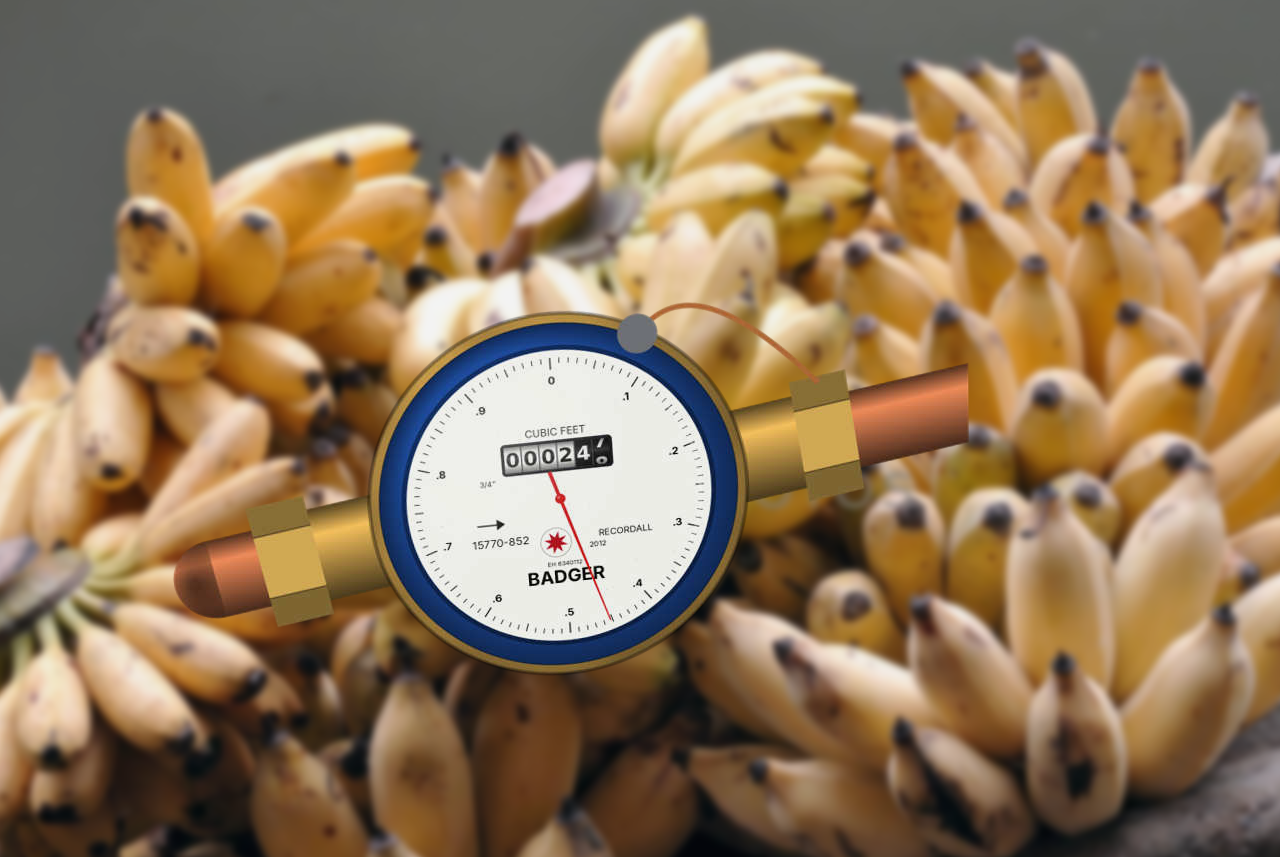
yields 247.45 ft³
